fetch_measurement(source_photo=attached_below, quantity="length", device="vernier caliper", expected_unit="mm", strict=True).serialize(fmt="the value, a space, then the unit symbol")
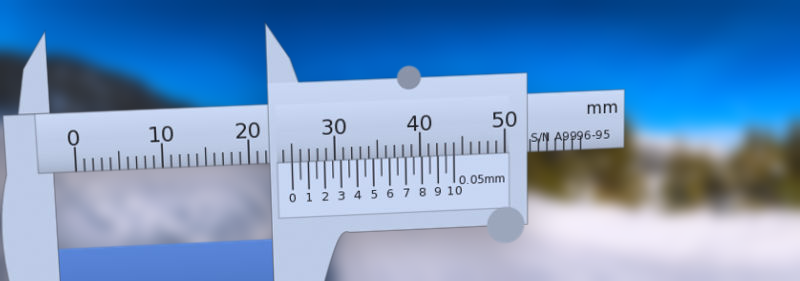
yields 25.0 mm
